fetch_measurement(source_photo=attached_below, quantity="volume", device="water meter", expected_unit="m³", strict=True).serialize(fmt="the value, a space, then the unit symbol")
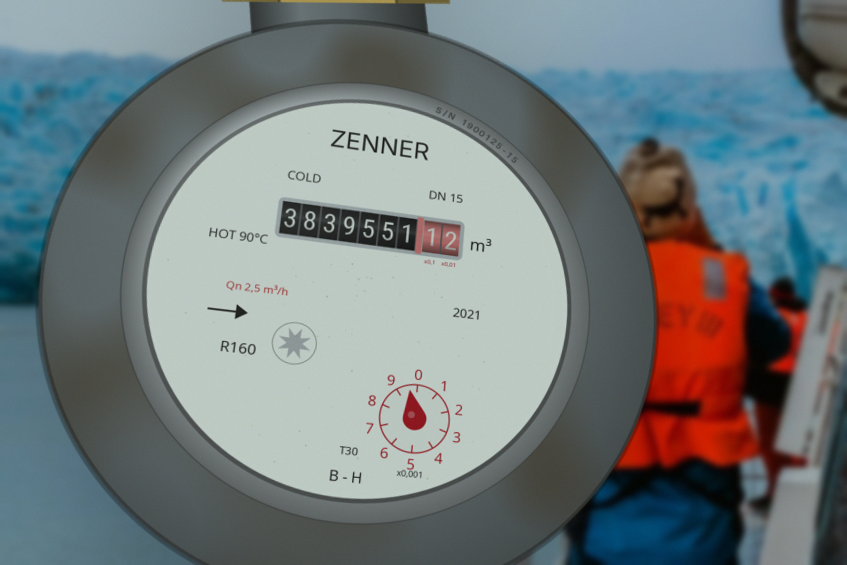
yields 3839551.119 m³
